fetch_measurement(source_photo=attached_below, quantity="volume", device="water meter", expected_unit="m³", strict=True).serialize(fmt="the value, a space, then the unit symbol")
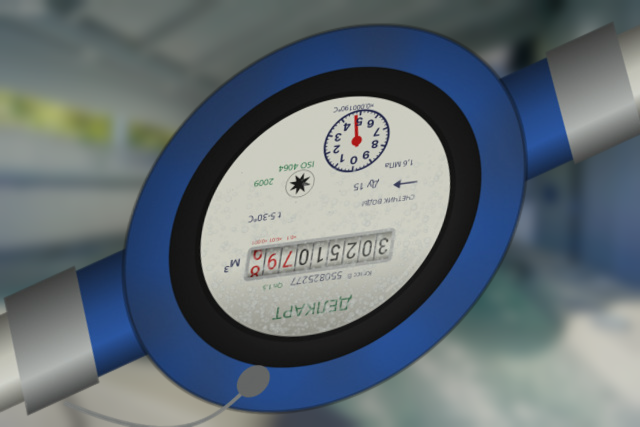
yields 302510.7984 m³
